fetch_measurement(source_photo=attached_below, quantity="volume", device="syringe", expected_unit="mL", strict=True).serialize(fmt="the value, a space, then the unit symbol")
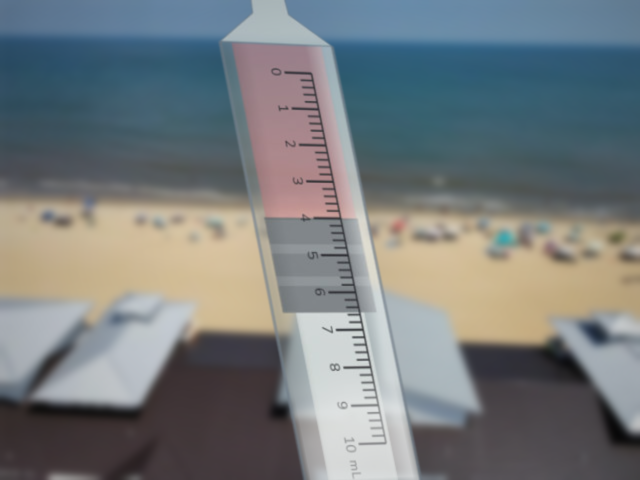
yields 4 mL
